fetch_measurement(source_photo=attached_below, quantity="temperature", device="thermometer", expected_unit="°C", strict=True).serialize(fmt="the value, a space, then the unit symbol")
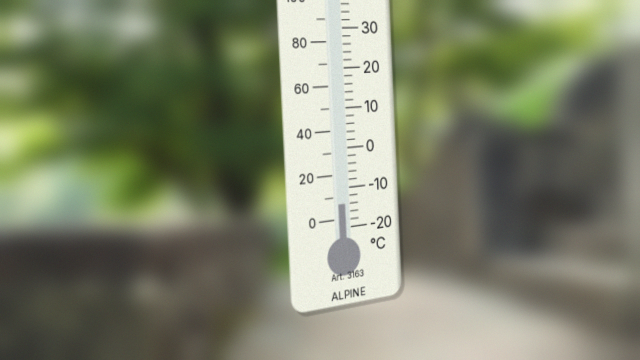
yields -14 °C
